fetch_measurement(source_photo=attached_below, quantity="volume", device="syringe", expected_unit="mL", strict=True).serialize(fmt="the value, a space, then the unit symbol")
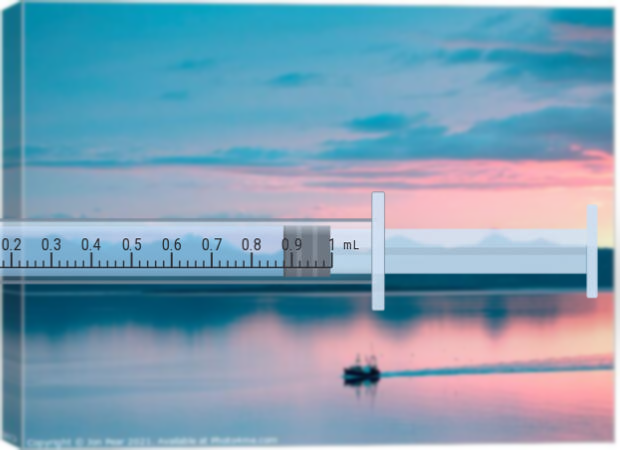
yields 0.88 mL
